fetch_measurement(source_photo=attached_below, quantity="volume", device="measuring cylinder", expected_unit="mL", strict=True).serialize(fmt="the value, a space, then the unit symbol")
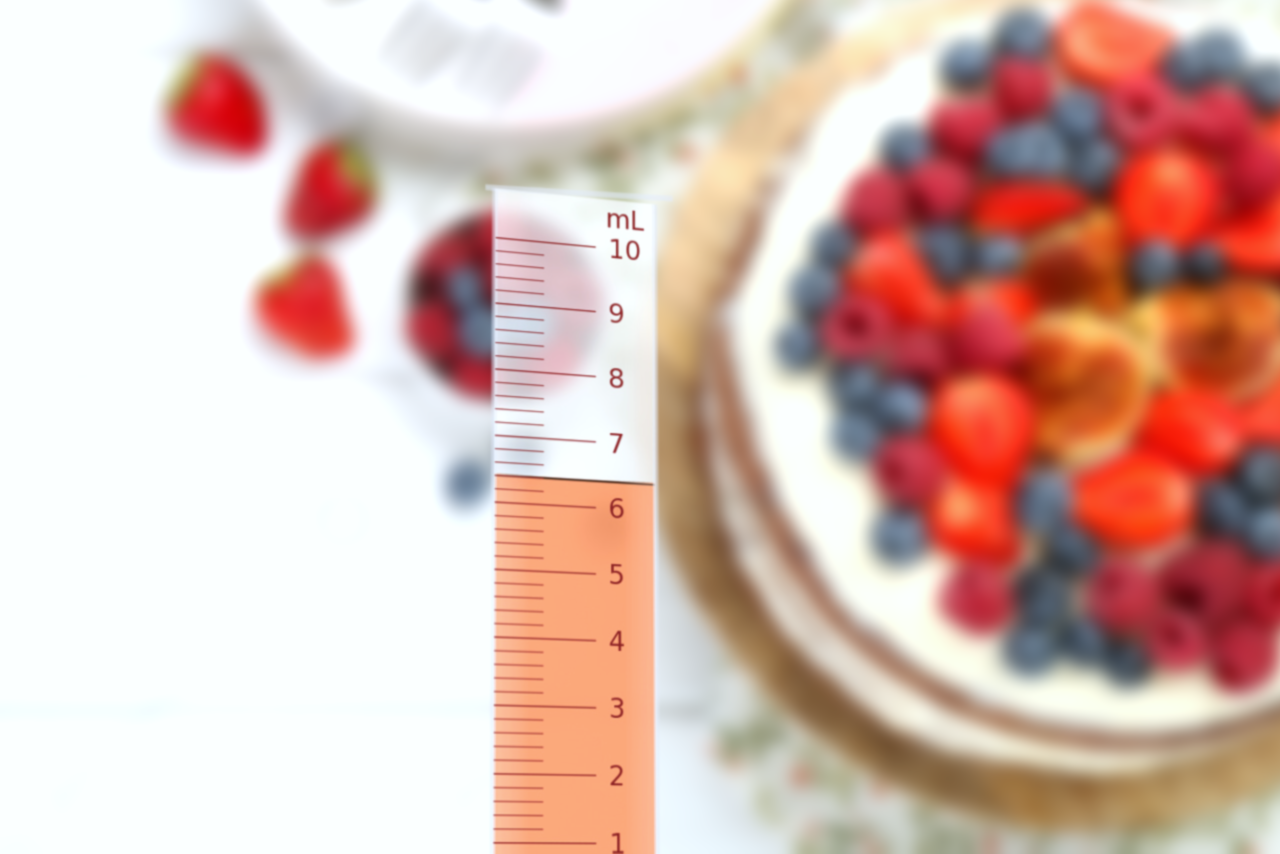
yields 6.4 mL
